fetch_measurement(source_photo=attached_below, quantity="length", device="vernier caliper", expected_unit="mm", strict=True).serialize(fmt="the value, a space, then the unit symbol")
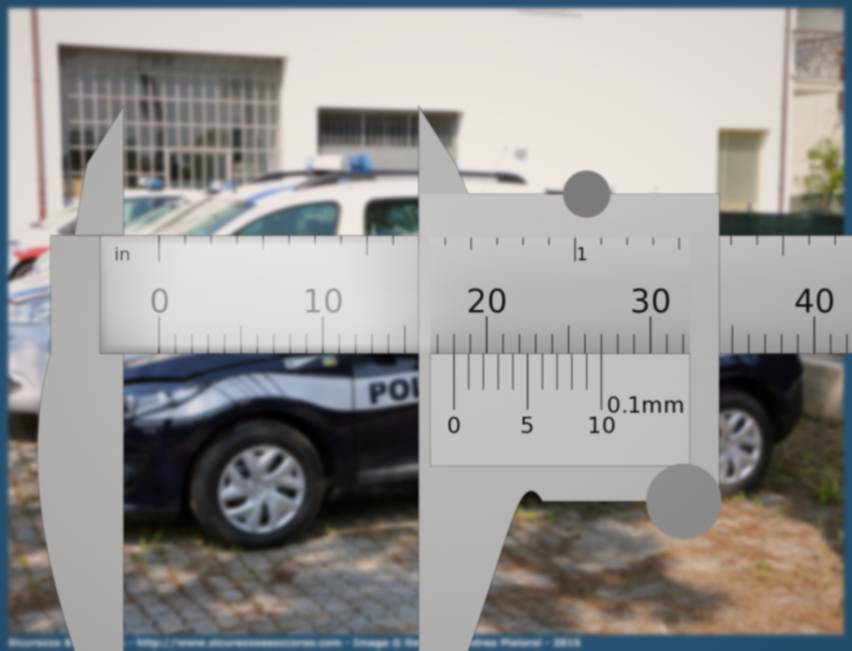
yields 18.0 mm
